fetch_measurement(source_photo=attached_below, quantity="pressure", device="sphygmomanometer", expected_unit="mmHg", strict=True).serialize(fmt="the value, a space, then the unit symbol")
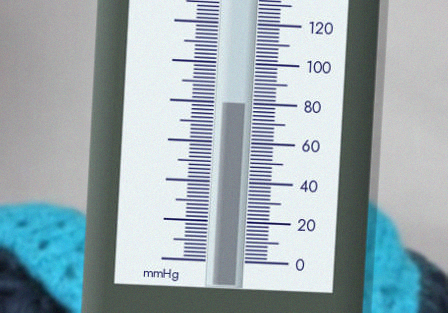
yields 80 mmHg
